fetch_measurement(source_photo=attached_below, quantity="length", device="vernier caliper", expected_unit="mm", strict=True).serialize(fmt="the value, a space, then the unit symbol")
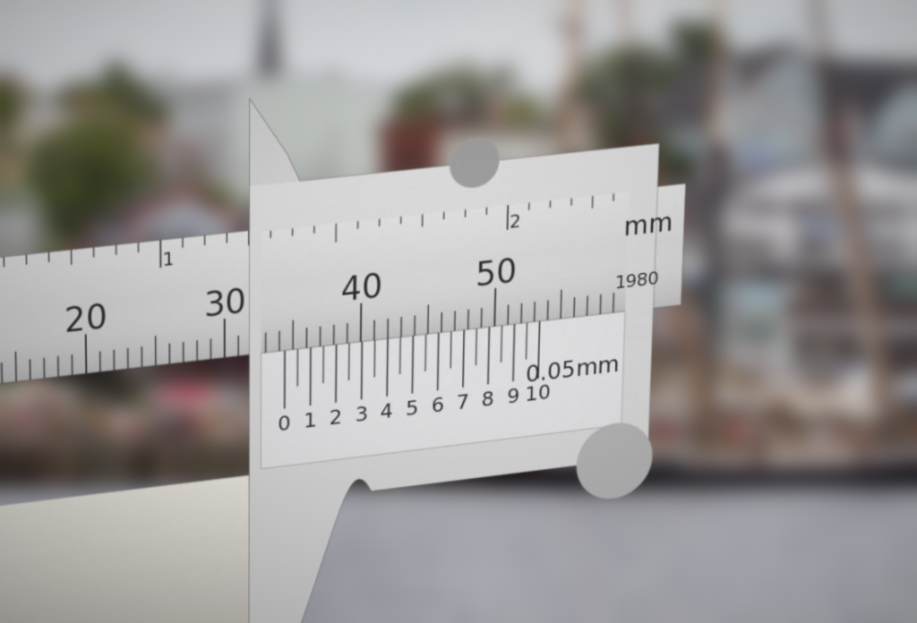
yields 34.4 mm
